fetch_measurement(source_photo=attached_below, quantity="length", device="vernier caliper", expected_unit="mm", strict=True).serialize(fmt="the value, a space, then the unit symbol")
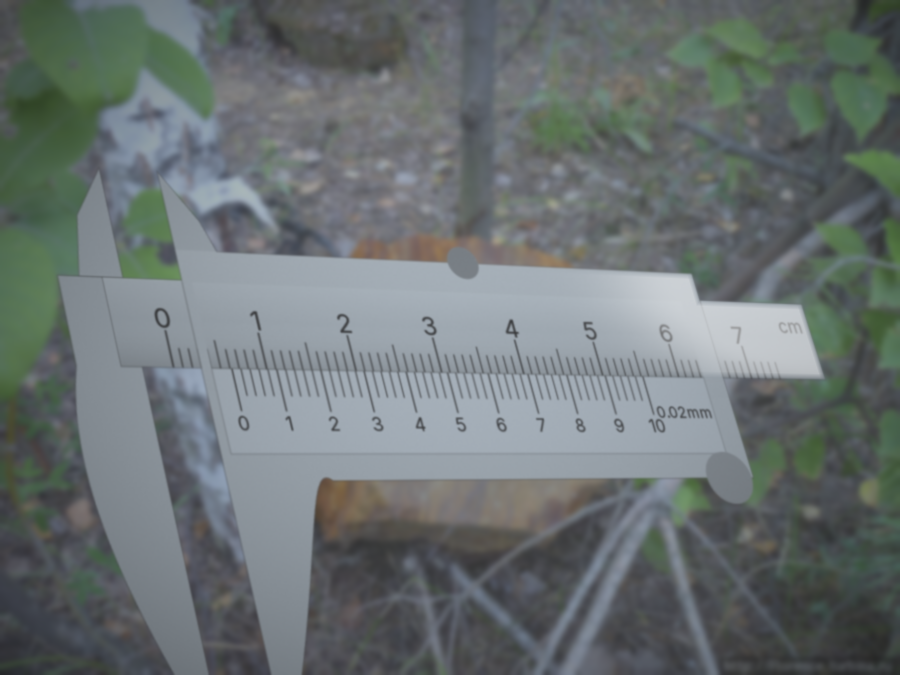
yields 6.2 mm
